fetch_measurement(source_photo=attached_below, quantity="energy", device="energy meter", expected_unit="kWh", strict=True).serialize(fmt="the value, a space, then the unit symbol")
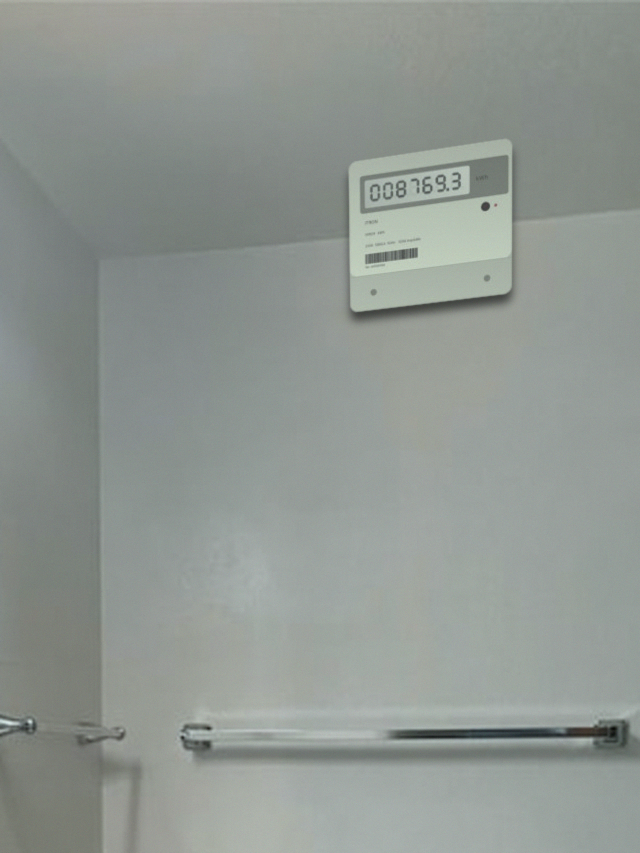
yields 8769.3 kWh
